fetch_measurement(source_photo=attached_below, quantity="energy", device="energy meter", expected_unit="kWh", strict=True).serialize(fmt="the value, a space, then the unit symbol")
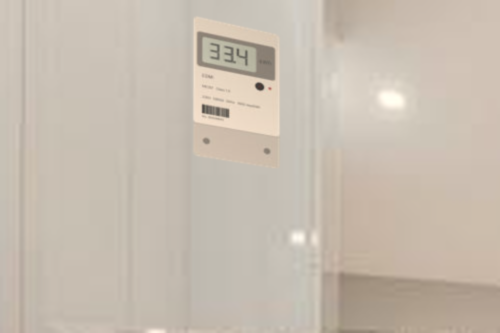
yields 33.4 kWh
